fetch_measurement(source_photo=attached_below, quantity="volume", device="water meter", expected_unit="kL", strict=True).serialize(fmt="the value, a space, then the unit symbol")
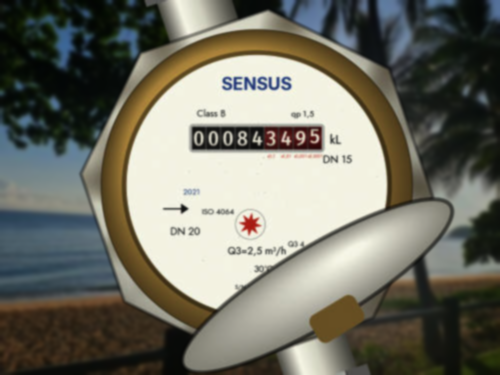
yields 84.3495 kL
